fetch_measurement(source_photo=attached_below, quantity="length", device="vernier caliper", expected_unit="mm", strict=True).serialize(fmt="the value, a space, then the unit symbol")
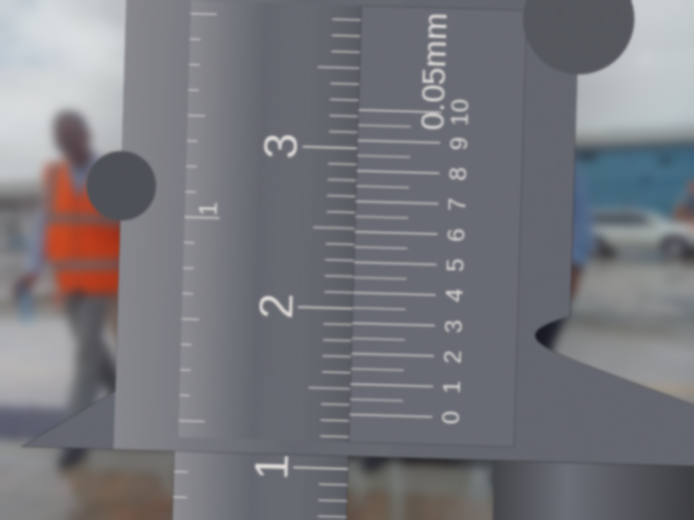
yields 13.4 mm
